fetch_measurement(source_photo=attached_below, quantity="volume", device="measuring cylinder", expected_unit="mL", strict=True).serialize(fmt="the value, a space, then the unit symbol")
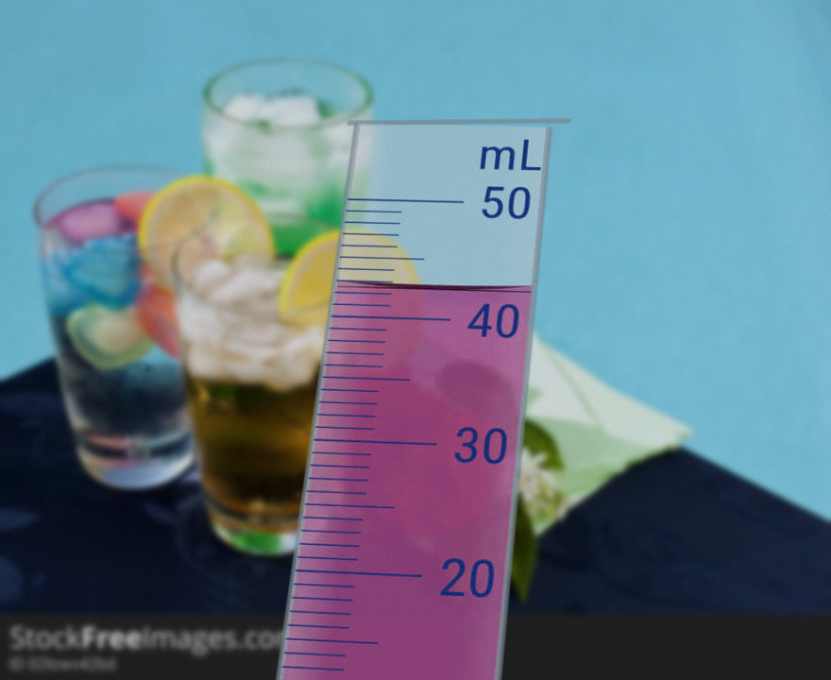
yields 42.5 mL
